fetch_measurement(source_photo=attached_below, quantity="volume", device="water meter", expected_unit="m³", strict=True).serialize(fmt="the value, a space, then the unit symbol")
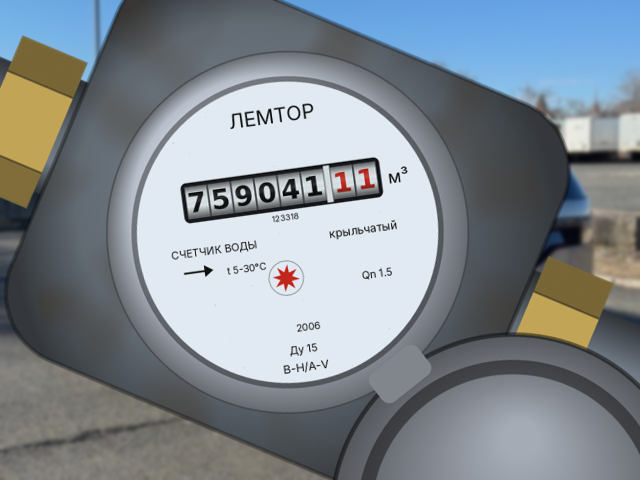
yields 759041.11 m³
